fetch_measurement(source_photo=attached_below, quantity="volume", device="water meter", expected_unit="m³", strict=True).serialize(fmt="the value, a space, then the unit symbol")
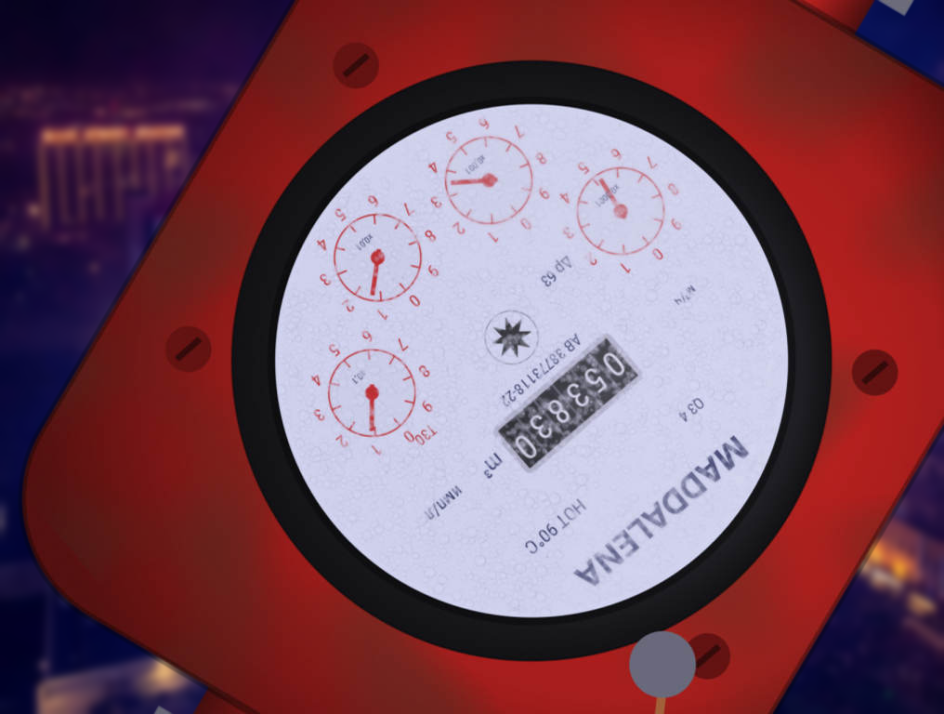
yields 53830.1135 m³
